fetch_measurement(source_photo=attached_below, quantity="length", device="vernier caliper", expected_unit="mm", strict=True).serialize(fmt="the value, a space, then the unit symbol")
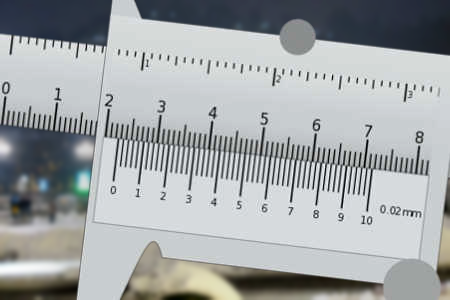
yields 22.5 mm
